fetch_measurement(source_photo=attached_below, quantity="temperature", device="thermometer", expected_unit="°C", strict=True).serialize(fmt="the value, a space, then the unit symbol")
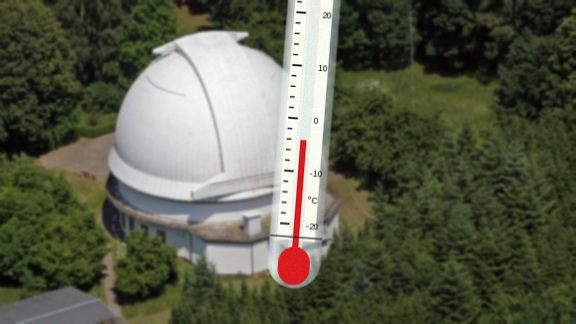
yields -4 °C
